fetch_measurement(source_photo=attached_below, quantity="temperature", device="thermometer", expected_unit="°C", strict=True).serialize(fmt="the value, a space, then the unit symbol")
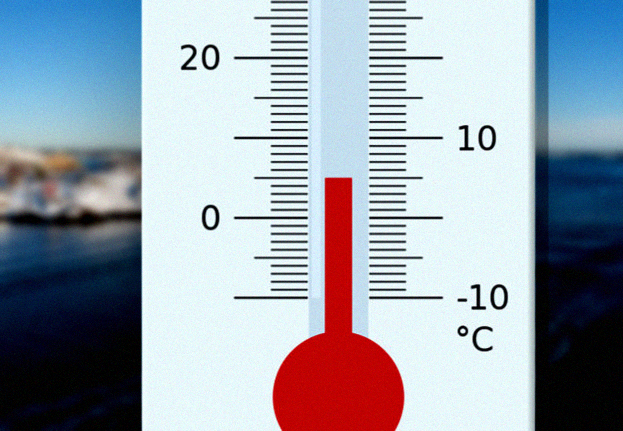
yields 5 °C
